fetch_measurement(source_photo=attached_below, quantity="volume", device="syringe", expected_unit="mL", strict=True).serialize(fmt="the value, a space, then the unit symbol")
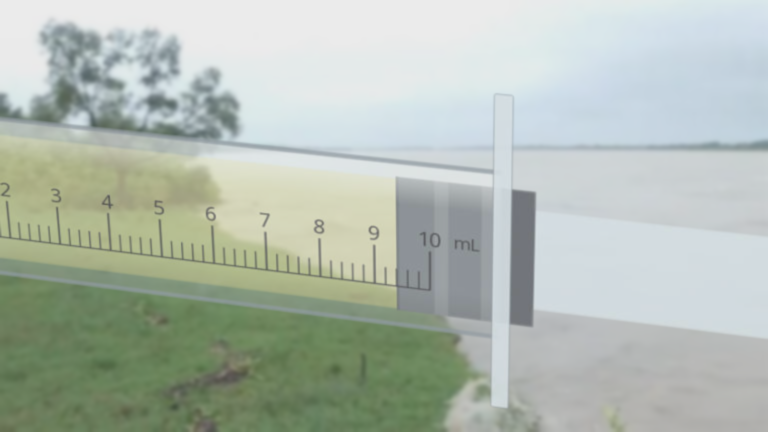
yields 9.4 mL
